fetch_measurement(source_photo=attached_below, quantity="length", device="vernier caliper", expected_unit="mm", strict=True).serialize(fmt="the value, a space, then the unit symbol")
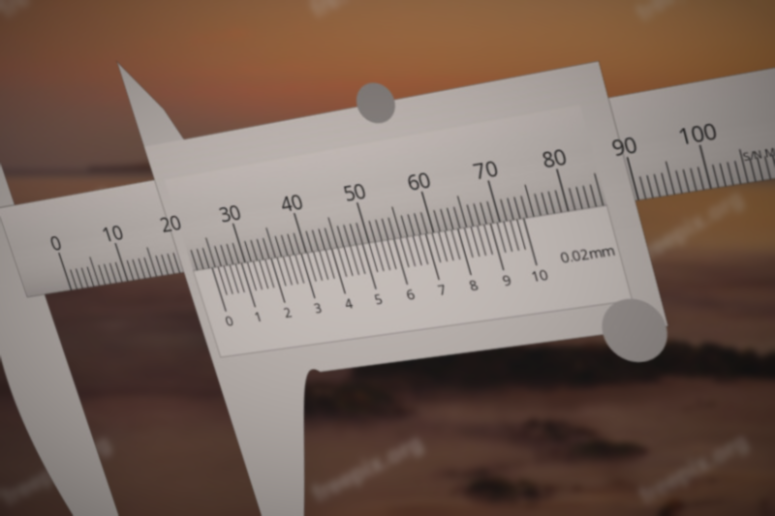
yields 24.5 mm
